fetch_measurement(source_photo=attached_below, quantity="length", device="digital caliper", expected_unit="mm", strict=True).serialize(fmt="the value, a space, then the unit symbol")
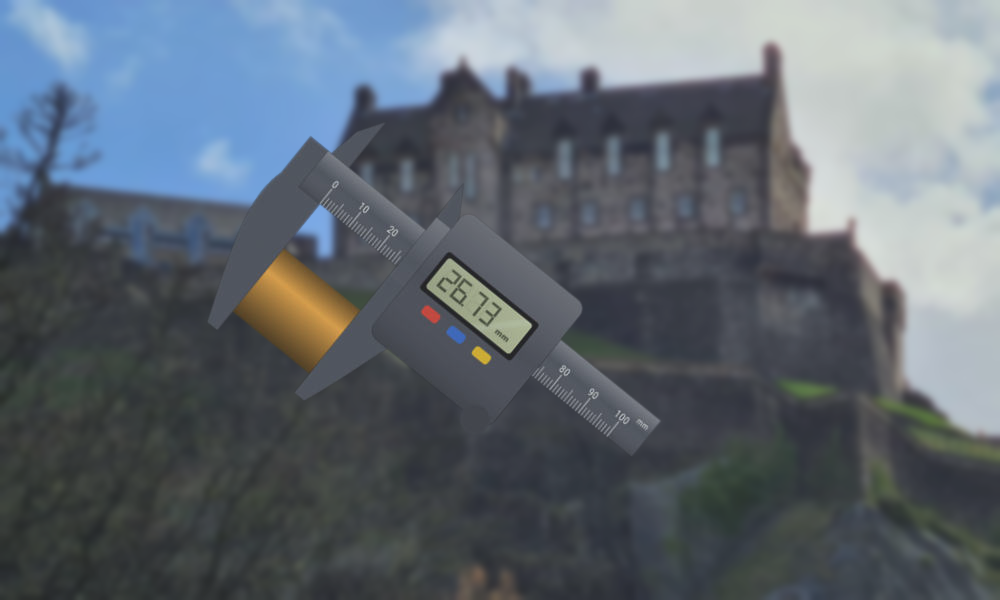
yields 26.73 mm
